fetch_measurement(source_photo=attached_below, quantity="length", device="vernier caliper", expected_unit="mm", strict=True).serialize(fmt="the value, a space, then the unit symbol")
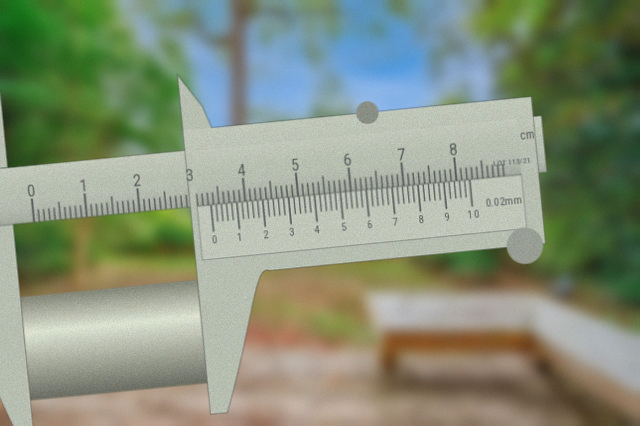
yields 33.5 mm
